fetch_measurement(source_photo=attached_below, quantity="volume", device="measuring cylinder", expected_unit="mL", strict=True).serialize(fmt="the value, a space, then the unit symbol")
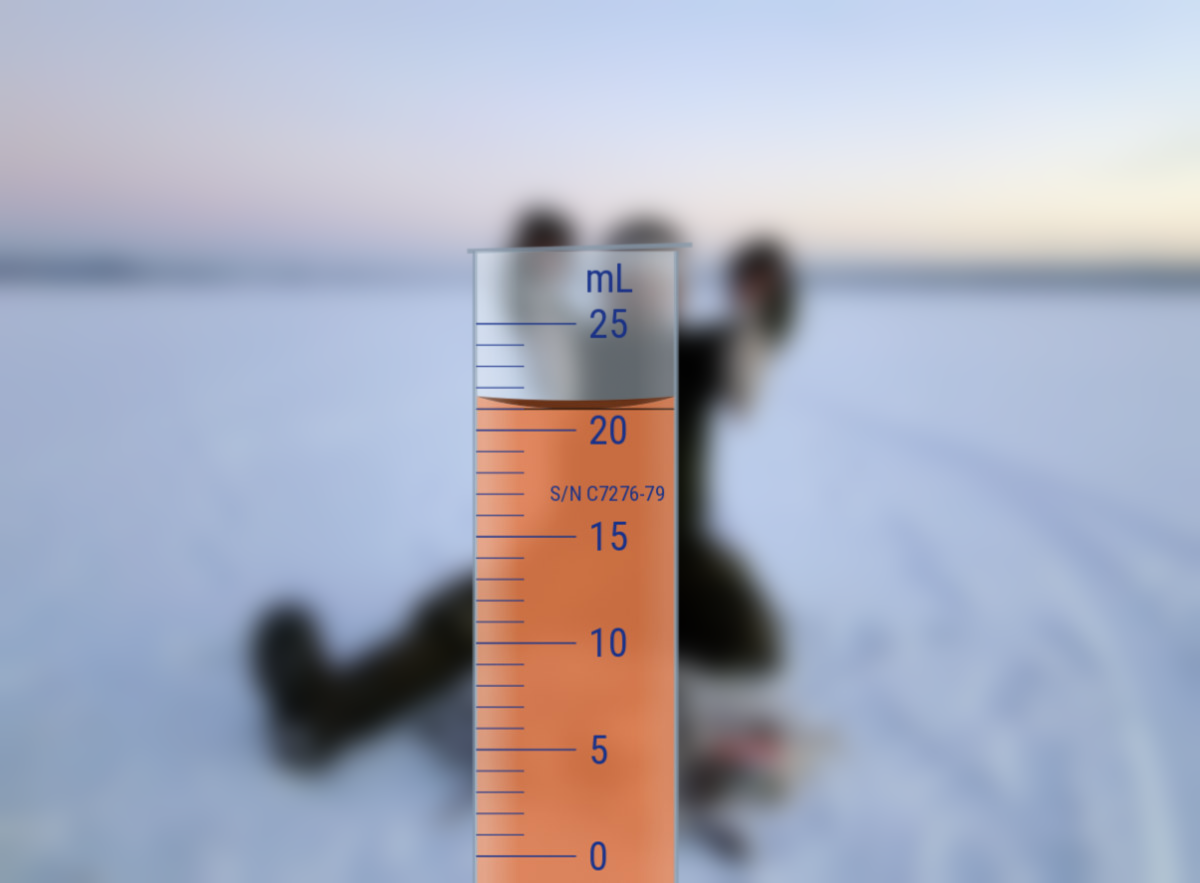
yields 21 mL
